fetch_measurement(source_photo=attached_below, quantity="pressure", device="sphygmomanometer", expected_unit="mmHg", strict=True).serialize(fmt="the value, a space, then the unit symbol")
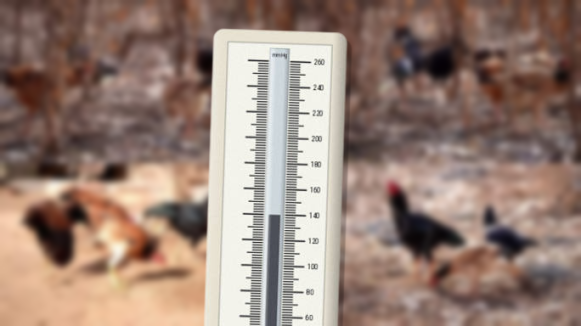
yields 140 mmHg
